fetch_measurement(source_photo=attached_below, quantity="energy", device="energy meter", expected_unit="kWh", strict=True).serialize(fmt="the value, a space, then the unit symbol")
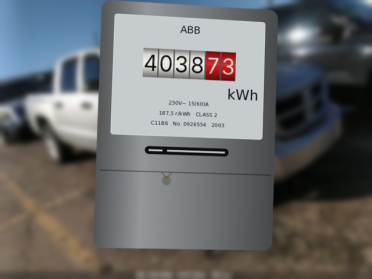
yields 4038.73 kWh
